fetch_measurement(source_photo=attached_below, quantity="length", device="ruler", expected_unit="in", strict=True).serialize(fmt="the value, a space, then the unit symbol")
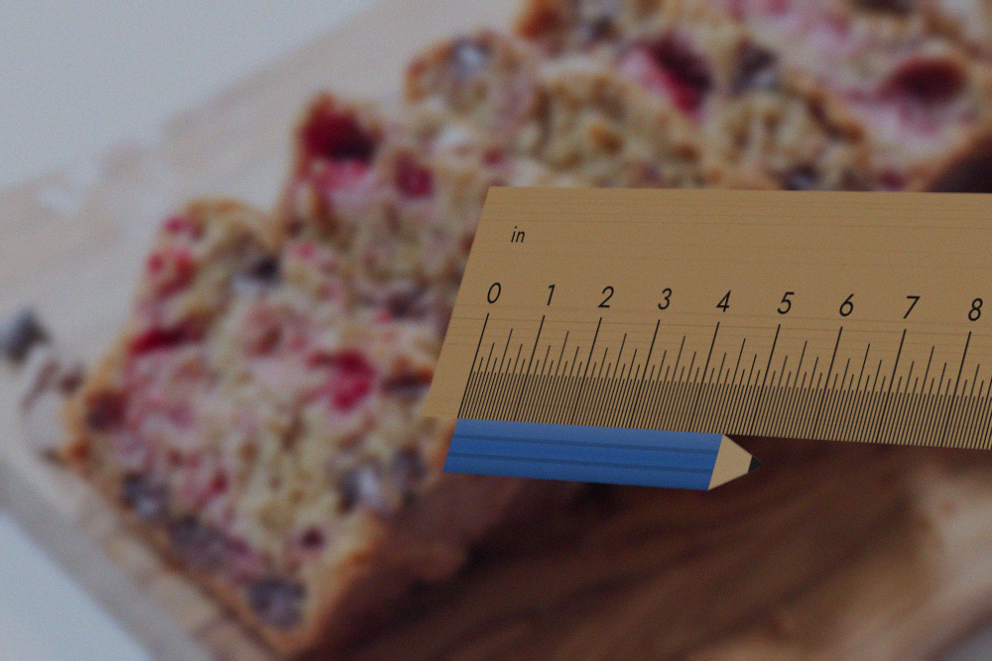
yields 5.3125 in
